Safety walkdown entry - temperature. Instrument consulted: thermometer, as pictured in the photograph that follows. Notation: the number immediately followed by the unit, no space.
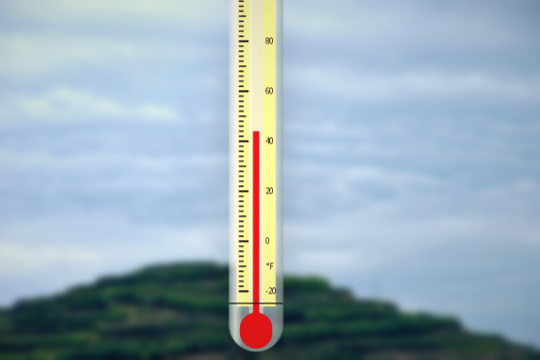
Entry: 44°F
